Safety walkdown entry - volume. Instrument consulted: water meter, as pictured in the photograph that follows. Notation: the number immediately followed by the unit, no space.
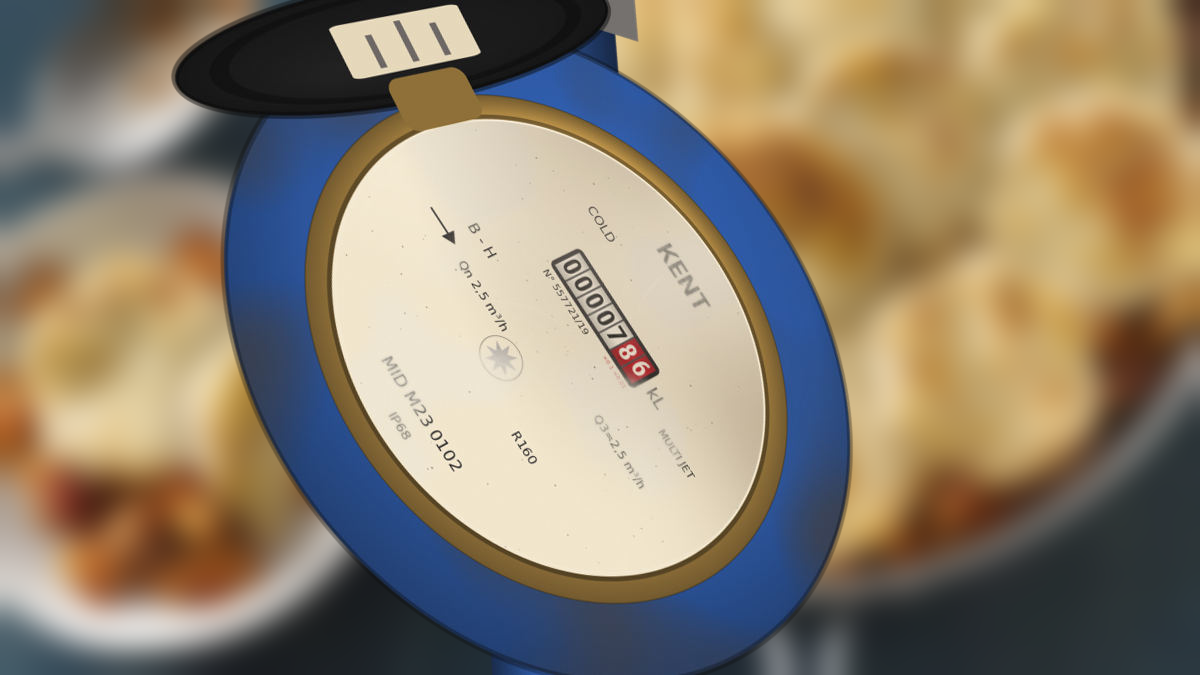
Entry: 7.86kL
